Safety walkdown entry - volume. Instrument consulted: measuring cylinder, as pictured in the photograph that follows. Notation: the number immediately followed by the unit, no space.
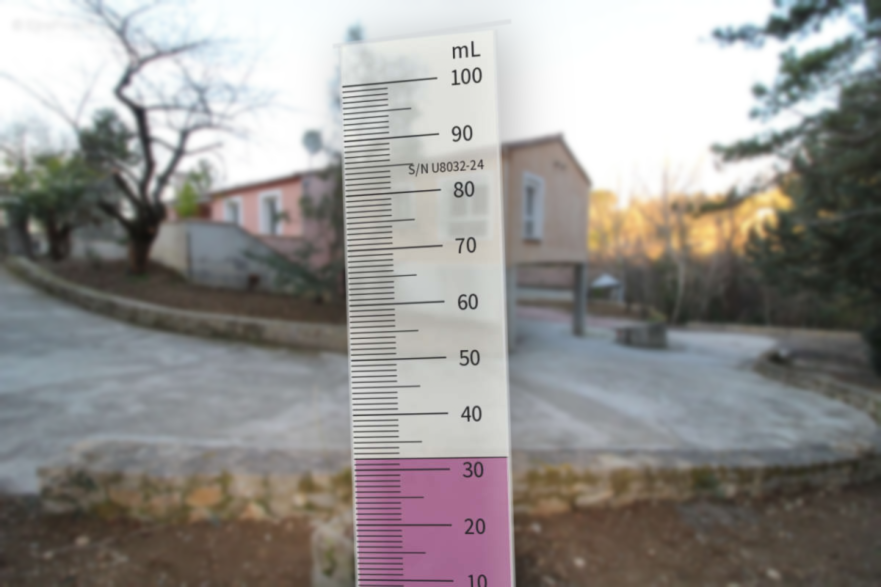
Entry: 32mL
